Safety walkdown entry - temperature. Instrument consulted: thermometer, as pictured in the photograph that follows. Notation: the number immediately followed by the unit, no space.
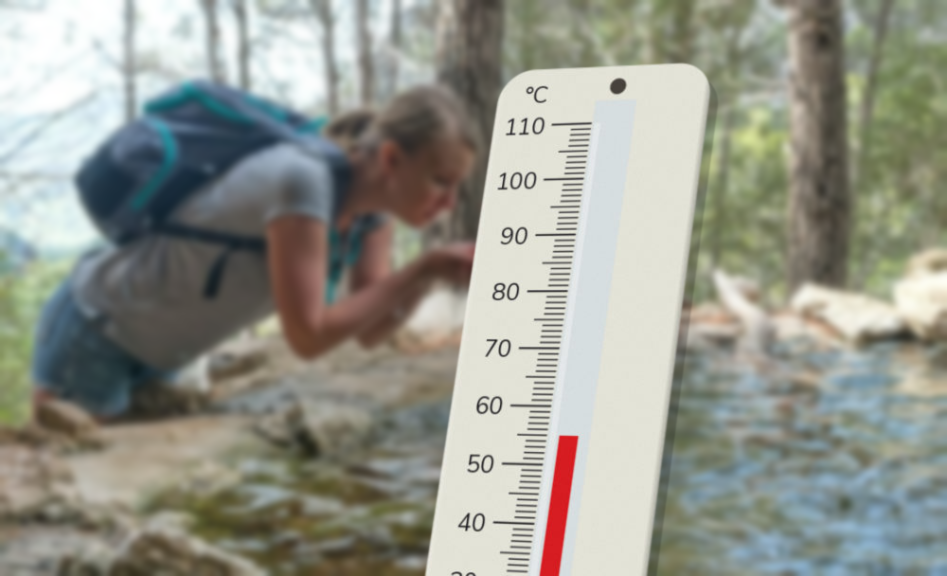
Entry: 55°C
